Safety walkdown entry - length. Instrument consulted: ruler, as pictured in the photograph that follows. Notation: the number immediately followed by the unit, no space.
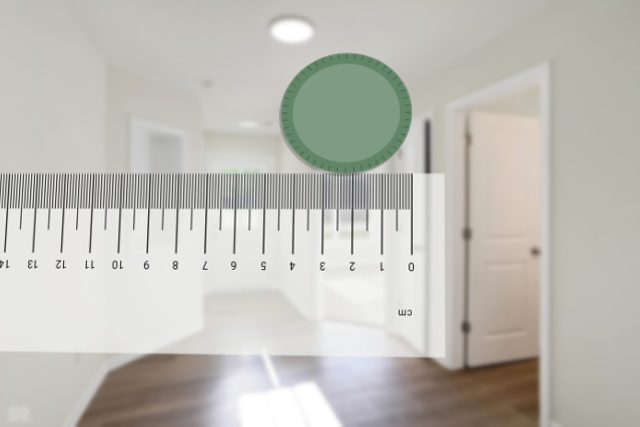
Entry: 4.5cm
